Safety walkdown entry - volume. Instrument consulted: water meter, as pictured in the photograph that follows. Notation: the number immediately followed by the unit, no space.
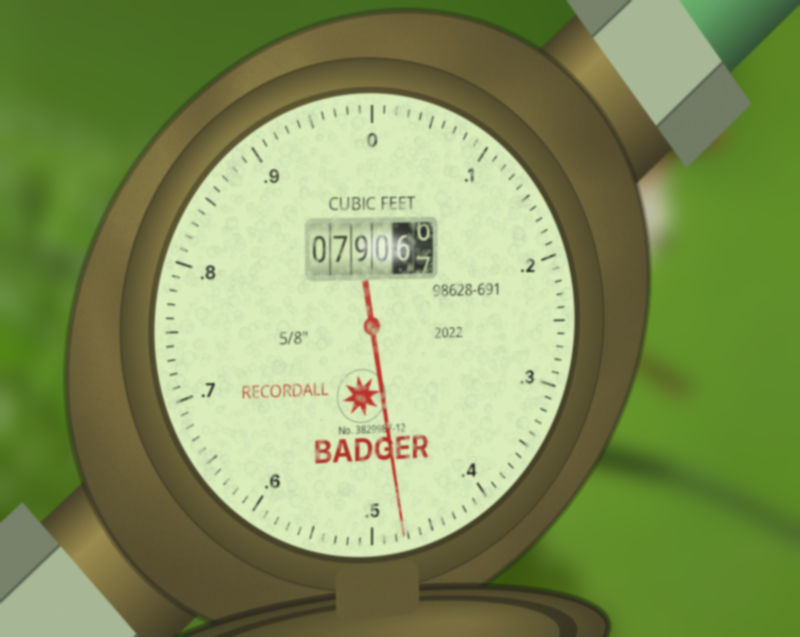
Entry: 79066.47ft³
